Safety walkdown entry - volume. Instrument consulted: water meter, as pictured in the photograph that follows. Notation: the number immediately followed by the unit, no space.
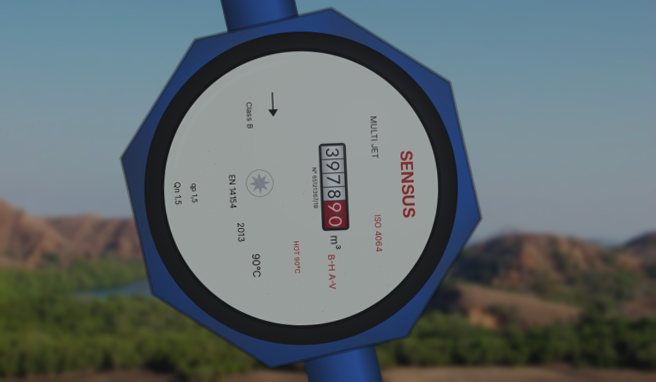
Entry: 3978.90m³
